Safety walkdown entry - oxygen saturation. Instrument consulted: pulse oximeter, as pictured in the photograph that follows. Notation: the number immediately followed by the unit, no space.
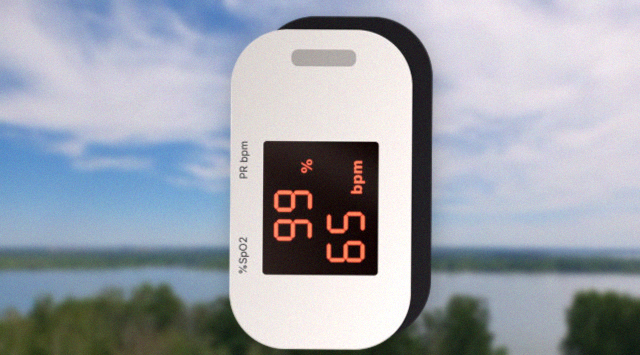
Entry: 99%
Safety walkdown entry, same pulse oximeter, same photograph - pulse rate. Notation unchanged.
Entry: 65bpm
